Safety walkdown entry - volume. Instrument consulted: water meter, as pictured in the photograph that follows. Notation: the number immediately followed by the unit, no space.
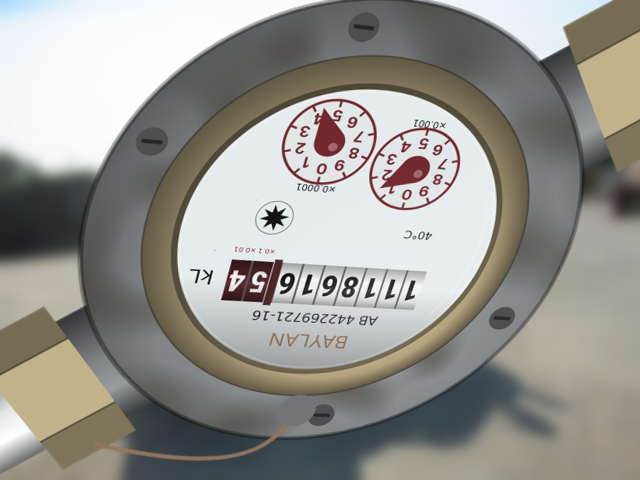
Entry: 1118616.5414kL
